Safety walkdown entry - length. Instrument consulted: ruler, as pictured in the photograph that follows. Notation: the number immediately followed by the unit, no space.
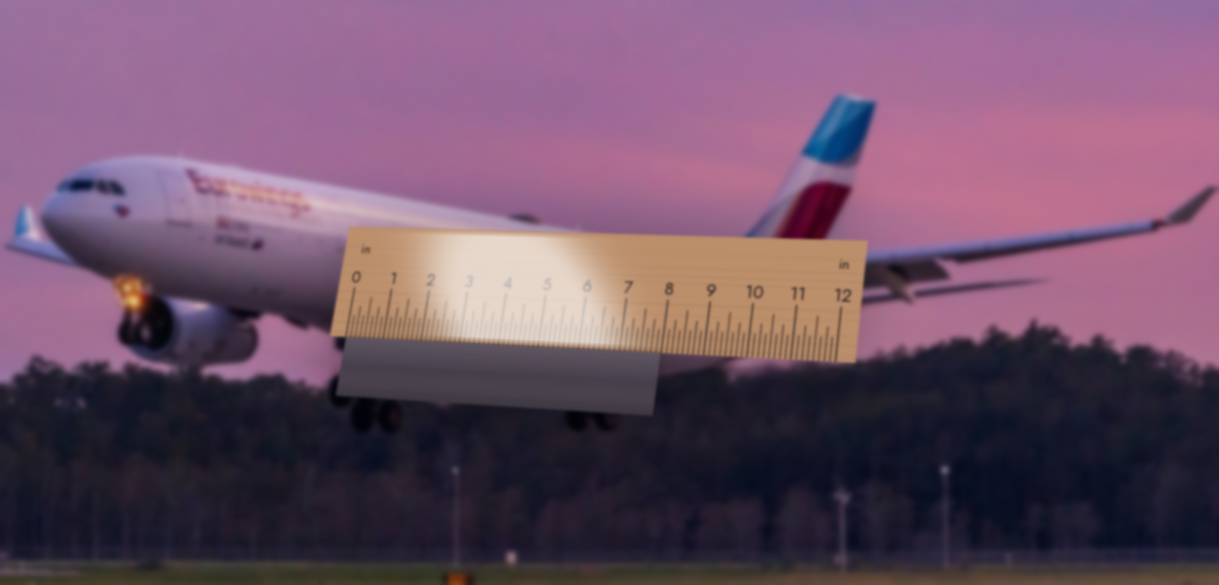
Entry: 8in
